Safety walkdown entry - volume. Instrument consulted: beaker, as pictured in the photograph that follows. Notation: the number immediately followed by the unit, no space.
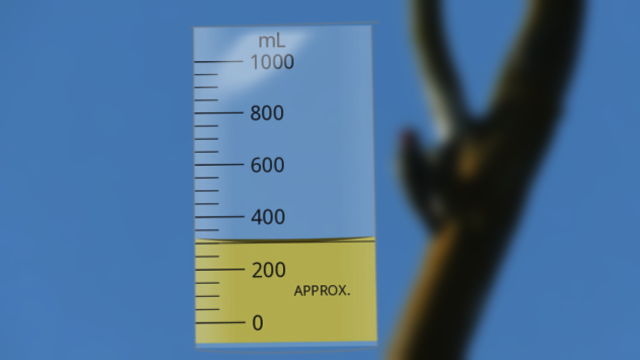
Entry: 300mL
